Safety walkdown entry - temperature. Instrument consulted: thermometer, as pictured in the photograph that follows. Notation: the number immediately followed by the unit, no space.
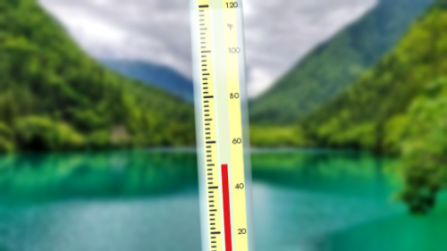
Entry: 50°F
